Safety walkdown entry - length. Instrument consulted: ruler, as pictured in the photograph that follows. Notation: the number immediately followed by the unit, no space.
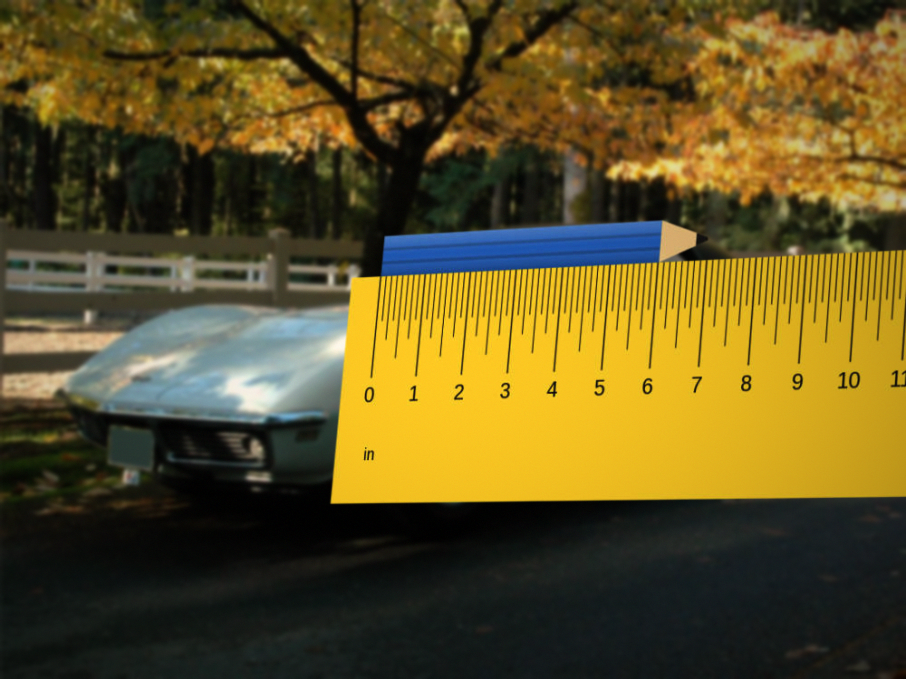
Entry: 7in
